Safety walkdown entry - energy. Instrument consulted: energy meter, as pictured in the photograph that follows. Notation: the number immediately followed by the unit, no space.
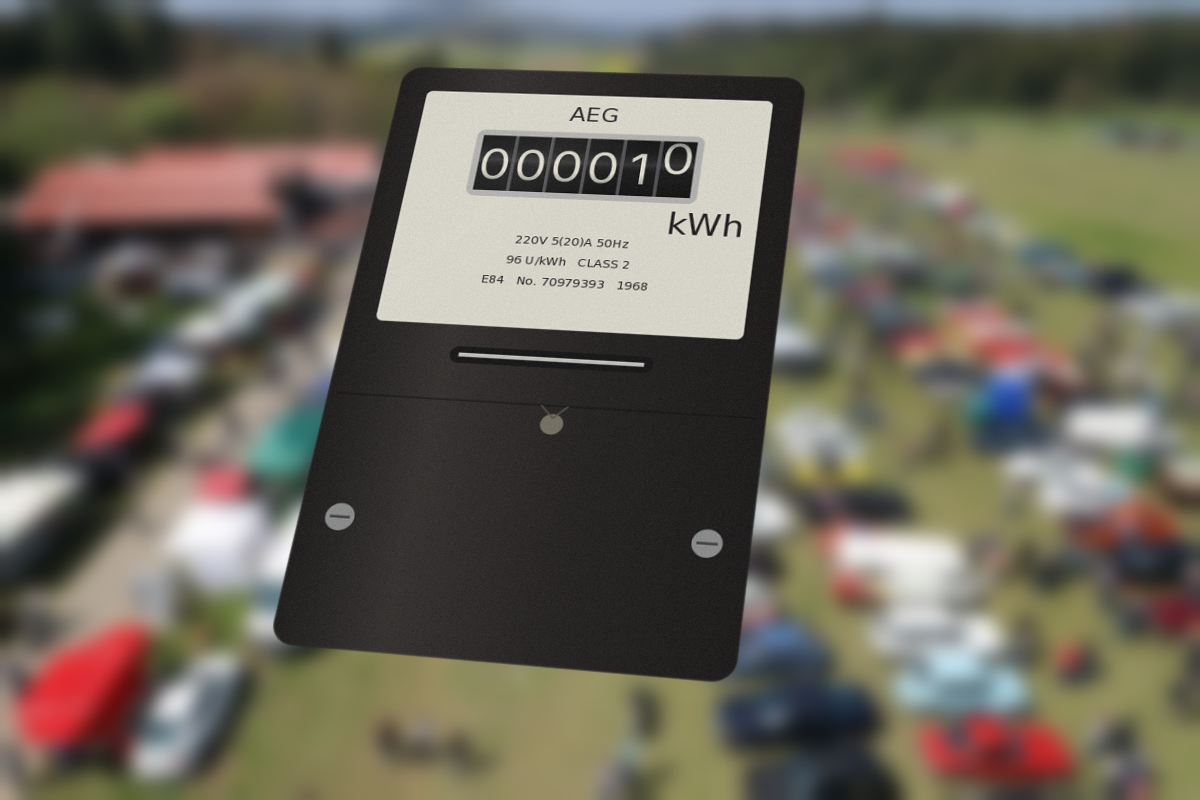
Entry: 10kWh
